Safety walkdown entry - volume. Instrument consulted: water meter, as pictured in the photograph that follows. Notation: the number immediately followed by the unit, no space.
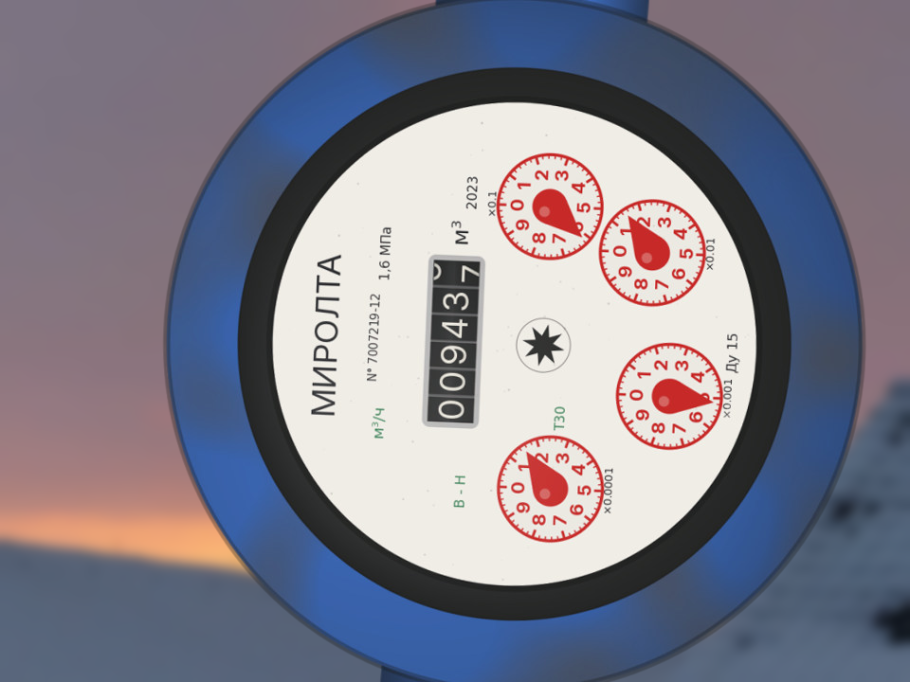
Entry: 9436.6151m³
